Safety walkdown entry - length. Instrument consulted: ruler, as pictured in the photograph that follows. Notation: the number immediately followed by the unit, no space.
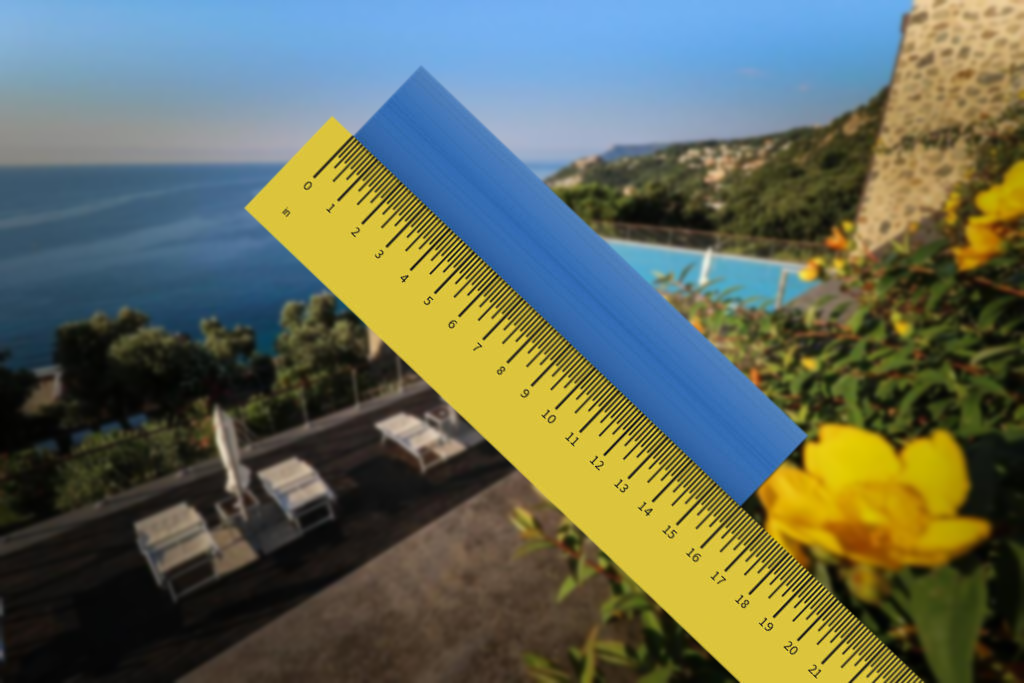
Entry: 16in
